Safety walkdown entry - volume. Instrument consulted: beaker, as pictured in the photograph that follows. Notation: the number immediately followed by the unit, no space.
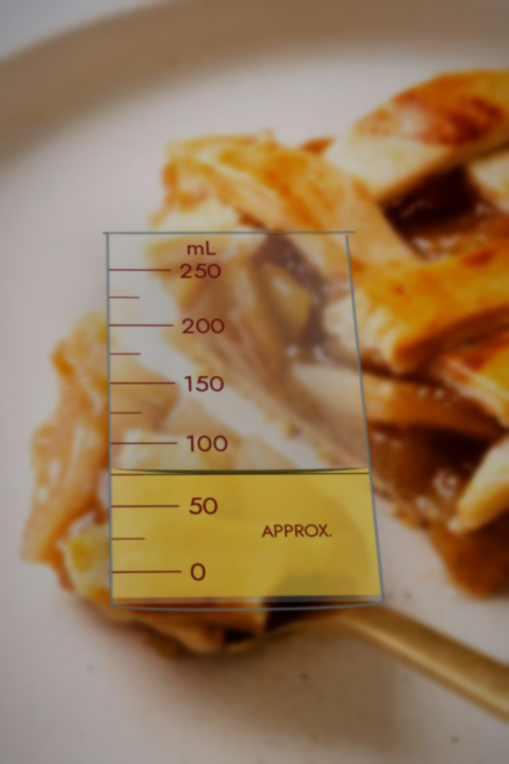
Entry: 75mL
